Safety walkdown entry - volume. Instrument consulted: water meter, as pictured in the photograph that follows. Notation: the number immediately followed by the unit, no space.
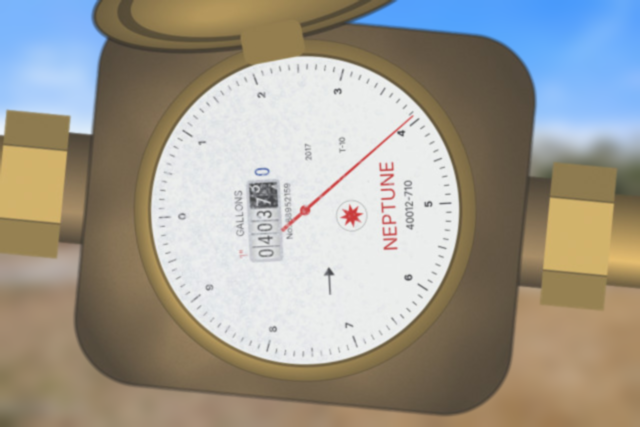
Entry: 403733.9gal
